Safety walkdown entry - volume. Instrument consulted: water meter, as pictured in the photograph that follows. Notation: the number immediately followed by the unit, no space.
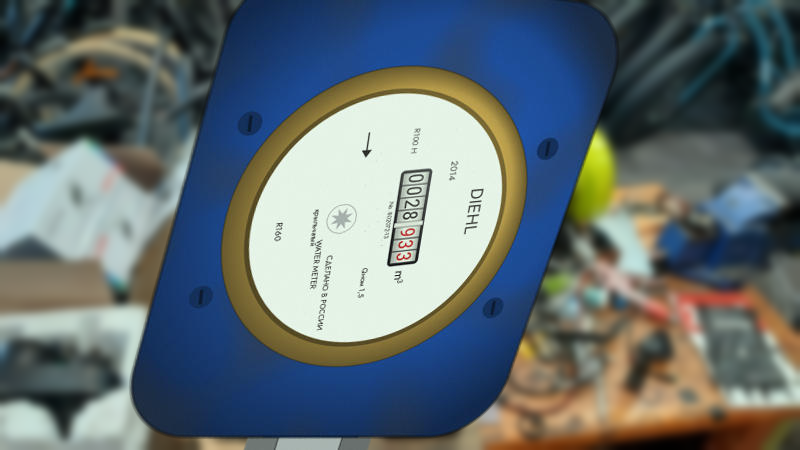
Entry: 28.933m³
